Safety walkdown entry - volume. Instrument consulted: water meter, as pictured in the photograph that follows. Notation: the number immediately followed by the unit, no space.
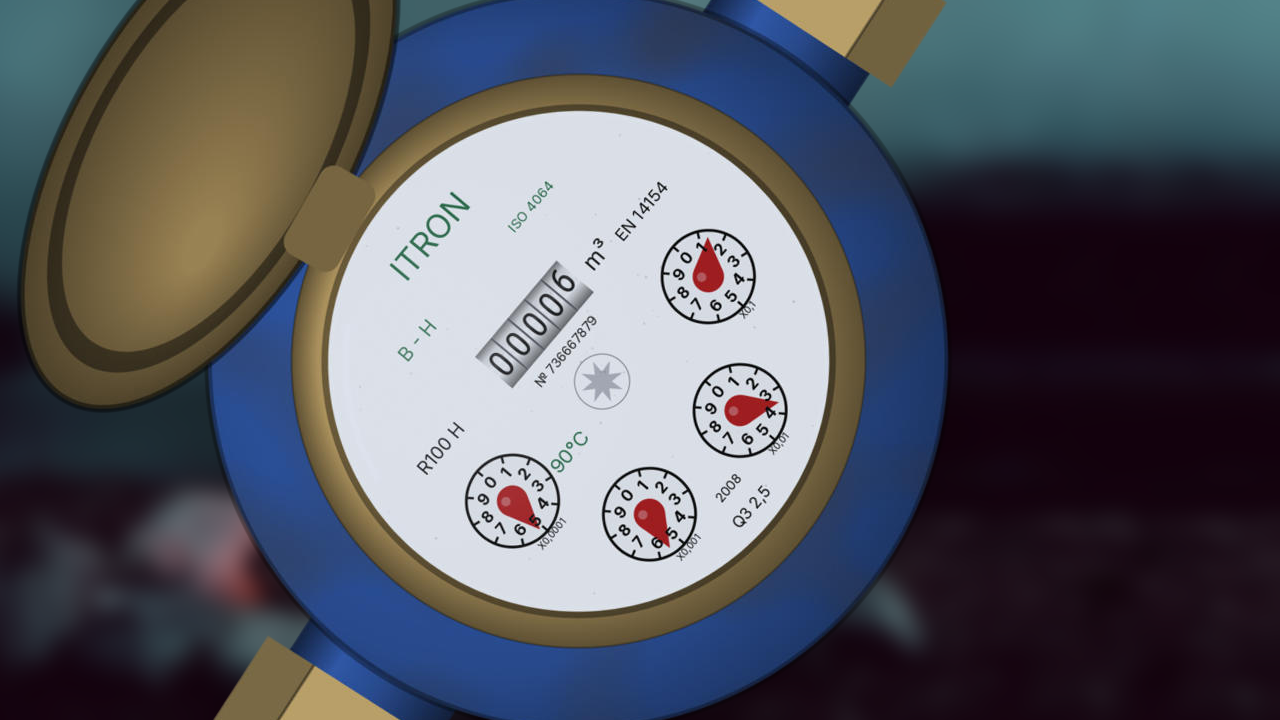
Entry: 6.1355m³
